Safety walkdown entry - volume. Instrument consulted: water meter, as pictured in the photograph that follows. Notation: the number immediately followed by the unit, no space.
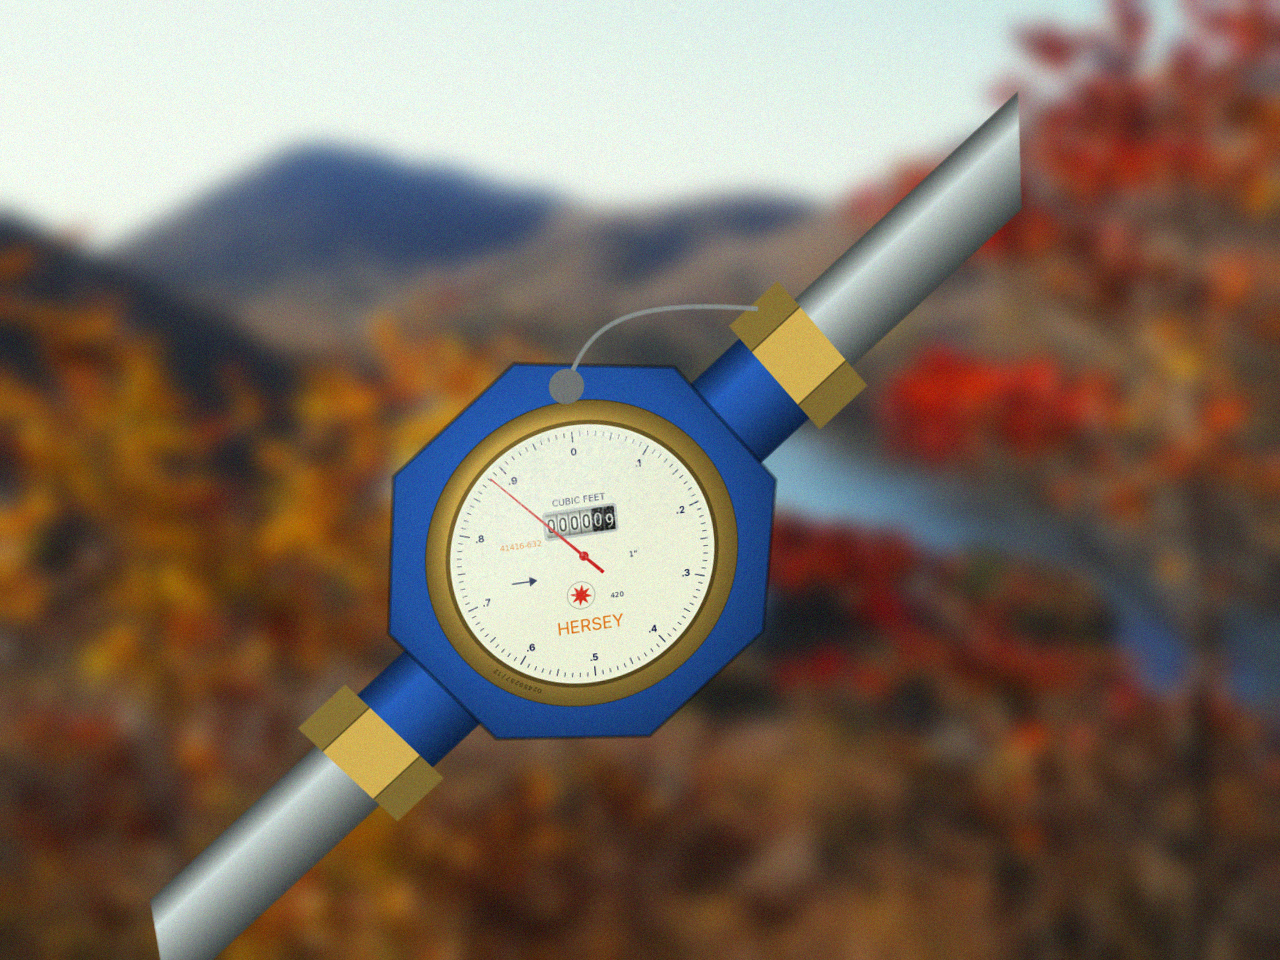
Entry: 8.88ft³
